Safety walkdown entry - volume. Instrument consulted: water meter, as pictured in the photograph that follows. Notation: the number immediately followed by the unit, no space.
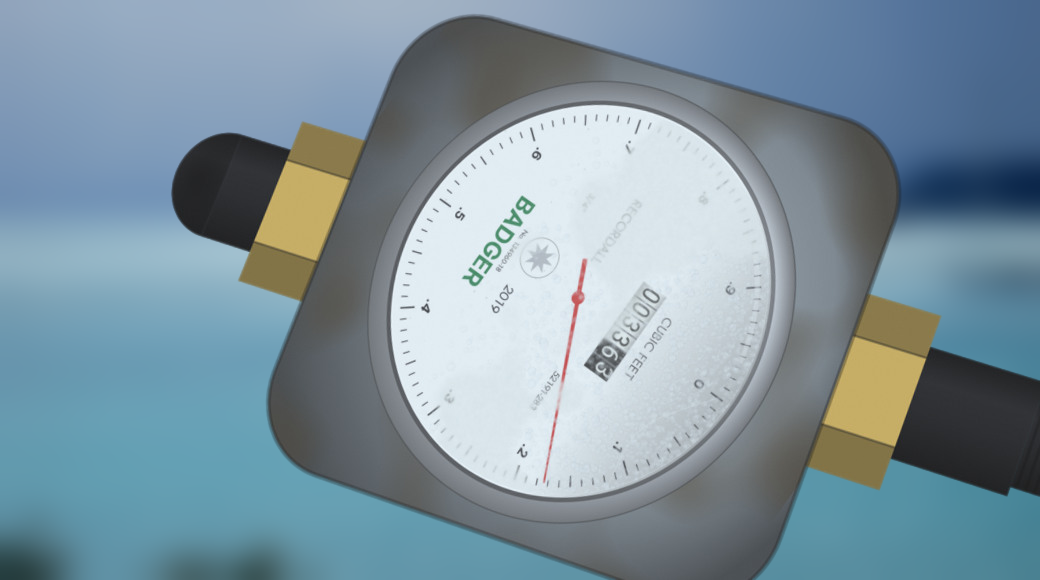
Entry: 3363.17ft³
